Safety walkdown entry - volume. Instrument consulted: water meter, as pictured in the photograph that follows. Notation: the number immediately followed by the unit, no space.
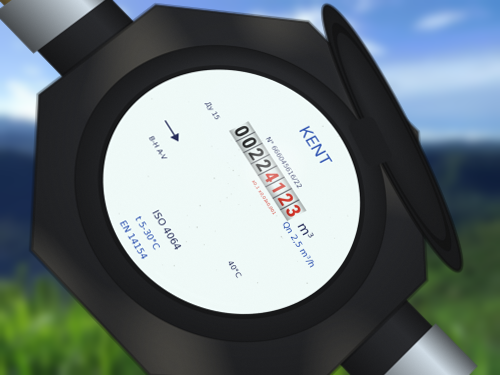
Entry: 22.4123m³
